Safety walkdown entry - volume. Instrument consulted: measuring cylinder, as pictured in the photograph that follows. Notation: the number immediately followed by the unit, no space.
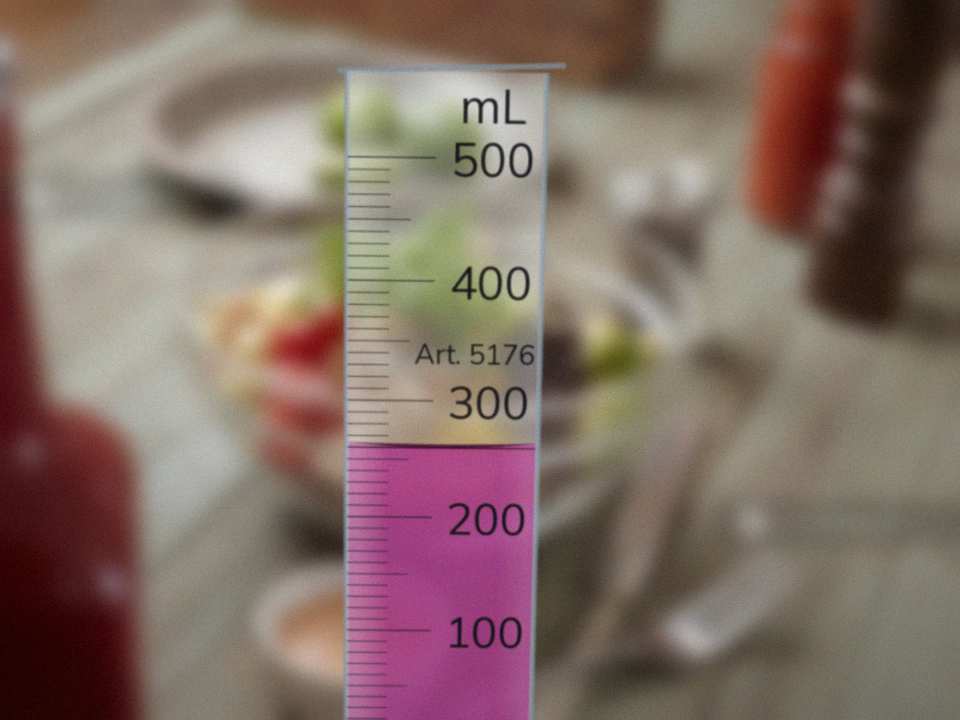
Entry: 260mL
